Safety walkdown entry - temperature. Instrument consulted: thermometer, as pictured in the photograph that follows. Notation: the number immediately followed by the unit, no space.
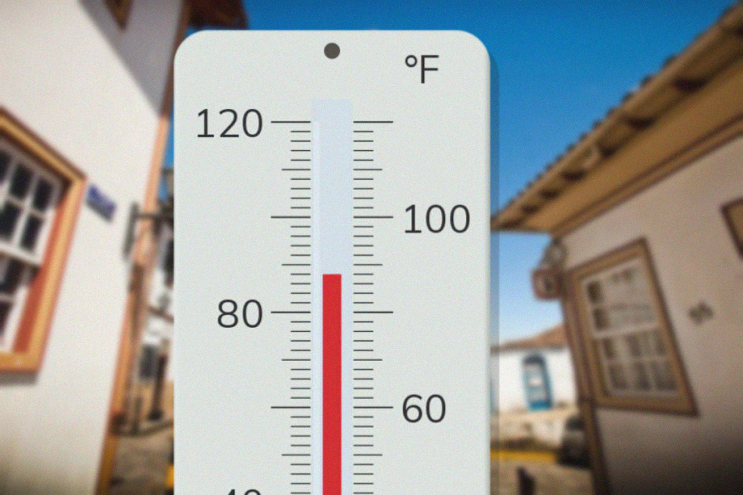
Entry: 88°F
